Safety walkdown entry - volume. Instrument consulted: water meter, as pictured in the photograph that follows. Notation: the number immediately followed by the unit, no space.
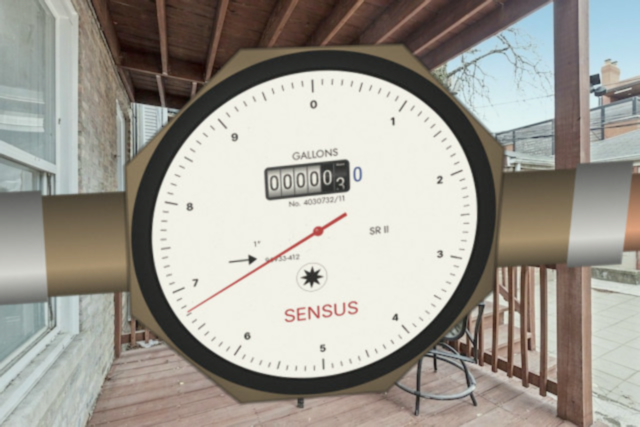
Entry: 26.7gal
